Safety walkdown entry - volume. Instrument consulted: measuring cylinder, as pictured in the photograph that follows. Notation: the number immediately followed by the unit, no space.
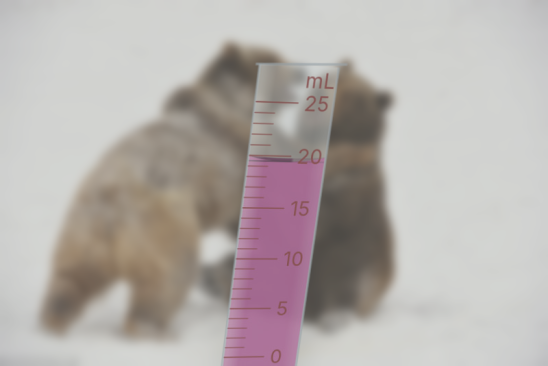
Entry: 19.5mL
